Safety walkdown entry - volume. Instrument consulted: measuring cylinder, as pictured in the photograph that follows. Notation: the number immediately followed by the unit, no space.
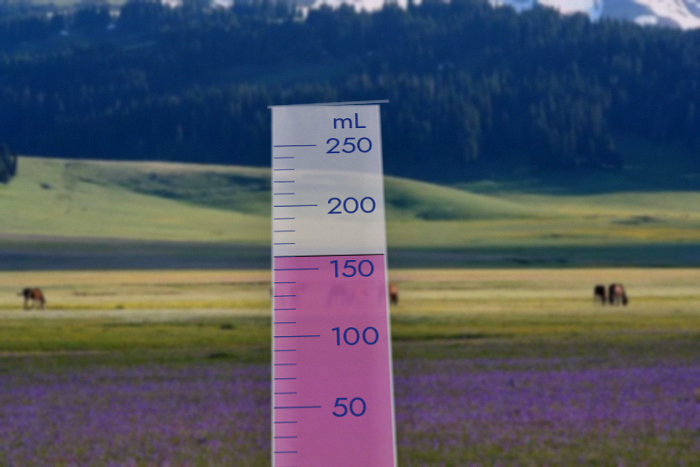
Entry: 160mL
